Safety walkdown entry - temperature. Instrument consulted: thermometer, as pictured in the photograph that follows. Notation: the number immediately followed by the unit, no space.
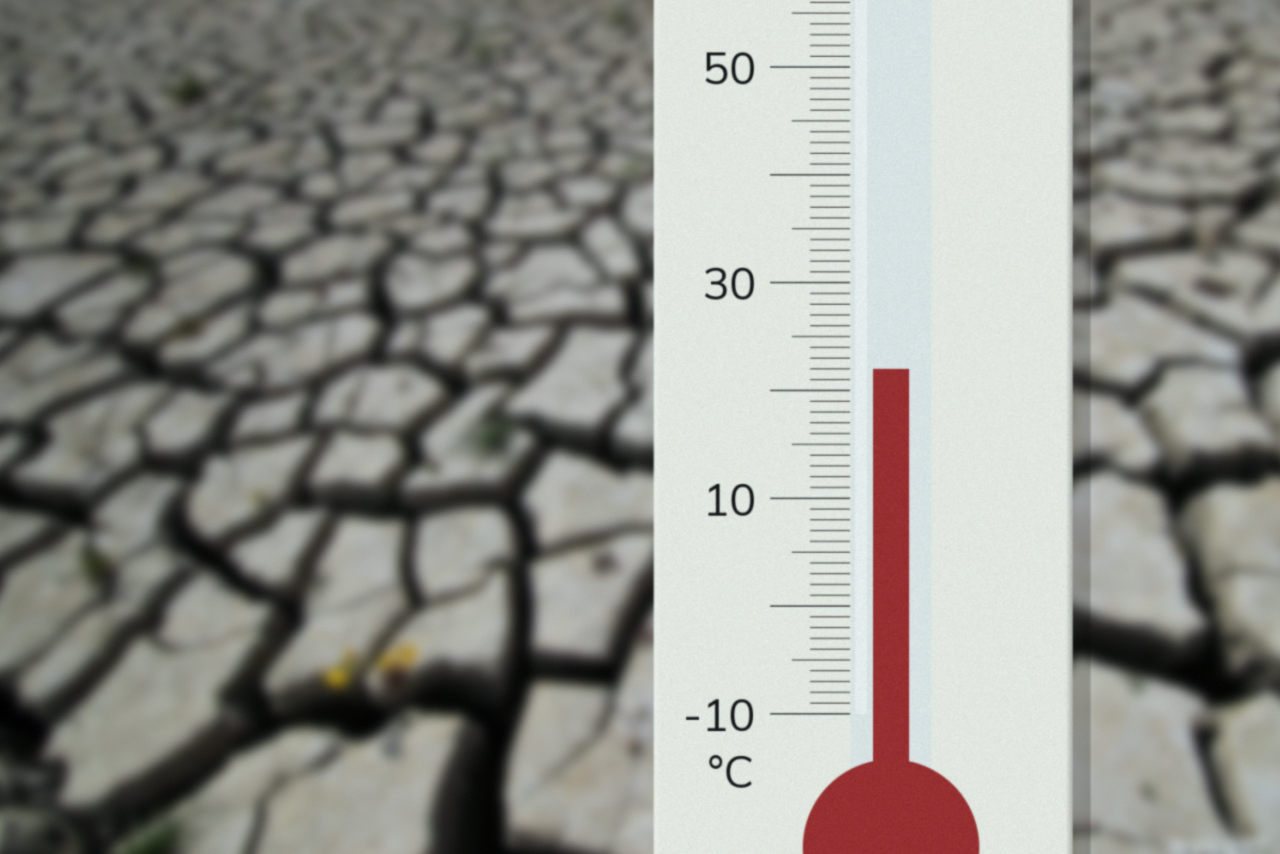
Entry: 22°C
